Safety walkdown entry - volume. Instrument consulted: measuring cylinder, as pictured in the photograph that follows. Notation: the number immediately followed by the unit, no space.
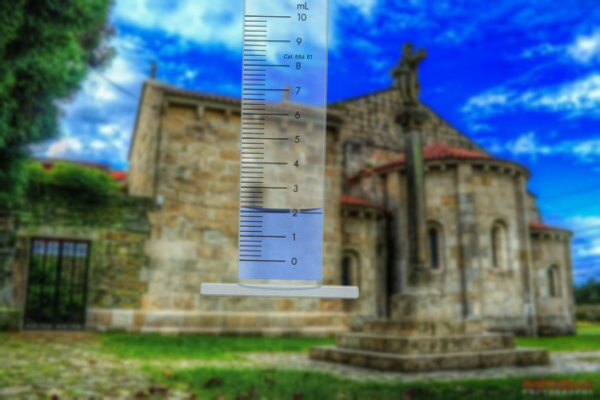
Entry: 2mL
